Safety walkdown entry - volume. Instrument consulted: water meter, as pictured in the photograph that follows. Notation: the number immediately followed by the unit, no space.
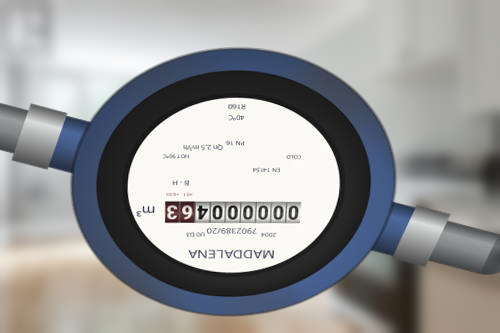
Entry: 4.63m³
